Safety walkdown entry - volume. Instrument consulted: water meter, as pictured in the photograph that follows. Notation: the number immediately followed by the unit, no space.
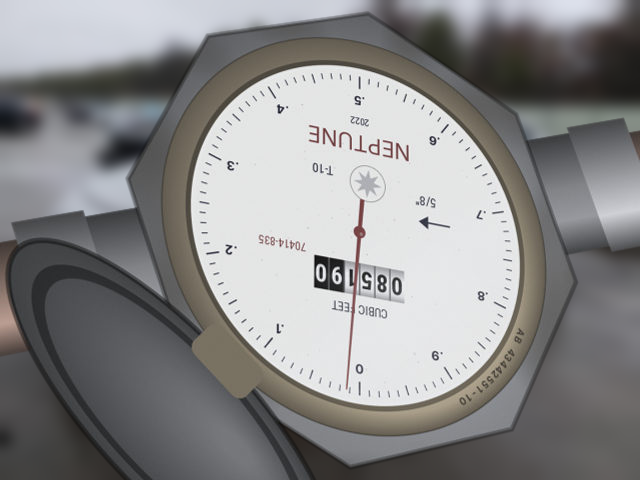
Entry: 85190.01ft³
